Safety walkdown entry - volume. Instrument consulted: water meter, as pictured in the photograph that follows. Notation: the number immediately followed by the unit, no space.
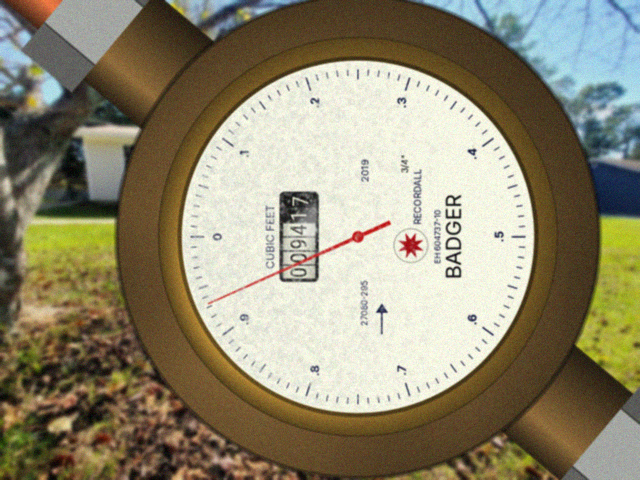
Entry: 9416.93ft³
